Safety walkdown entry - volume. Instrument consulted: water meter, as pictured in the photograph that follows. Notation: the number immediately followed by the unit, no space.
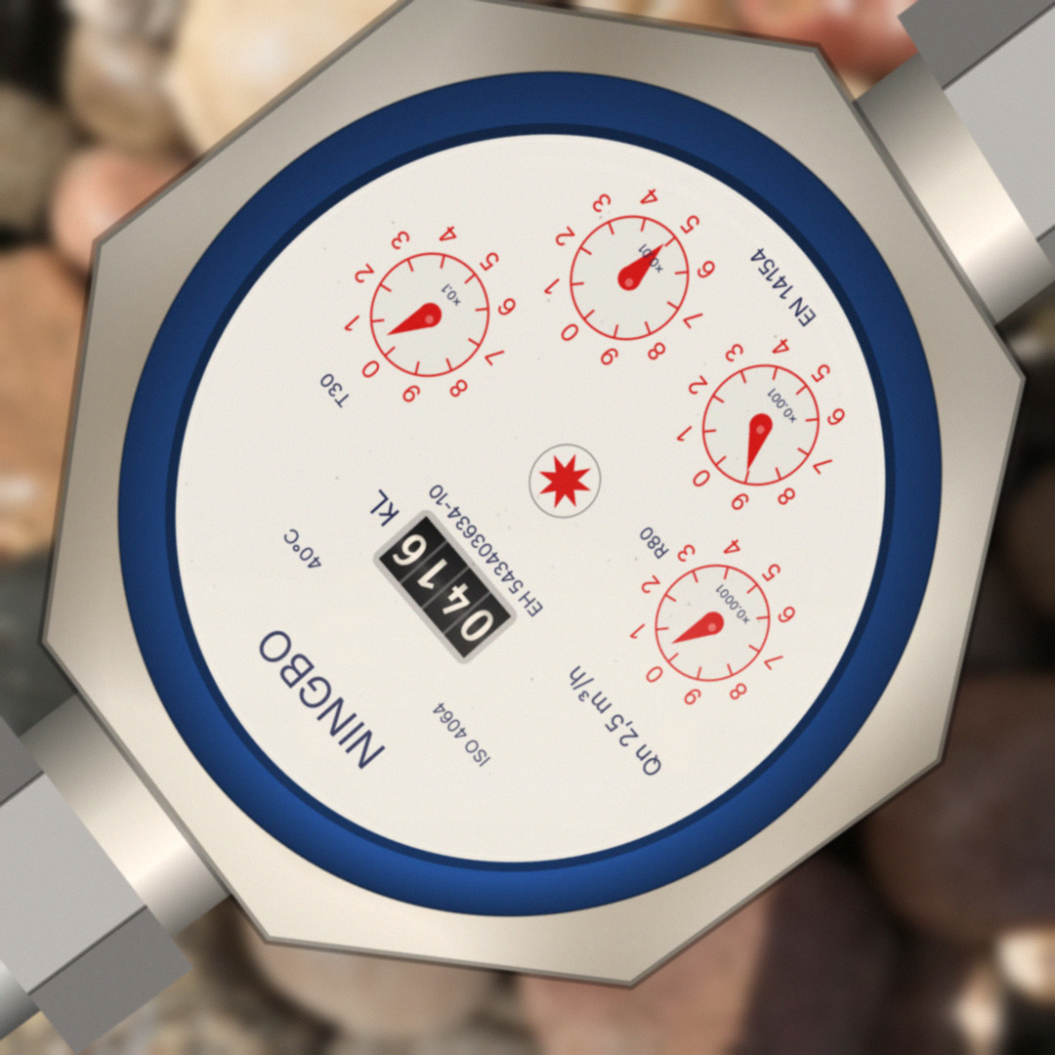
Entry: 416.0490kL
